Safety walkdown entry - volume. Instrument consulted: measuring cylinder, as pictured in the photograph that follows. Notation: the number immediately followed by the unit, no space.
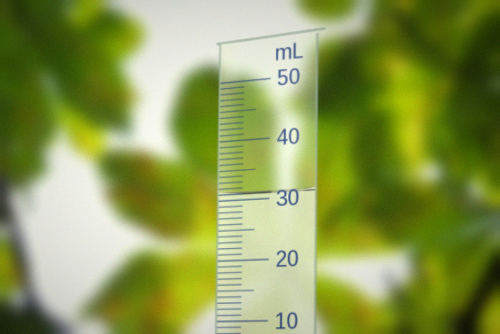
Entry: 31mL
